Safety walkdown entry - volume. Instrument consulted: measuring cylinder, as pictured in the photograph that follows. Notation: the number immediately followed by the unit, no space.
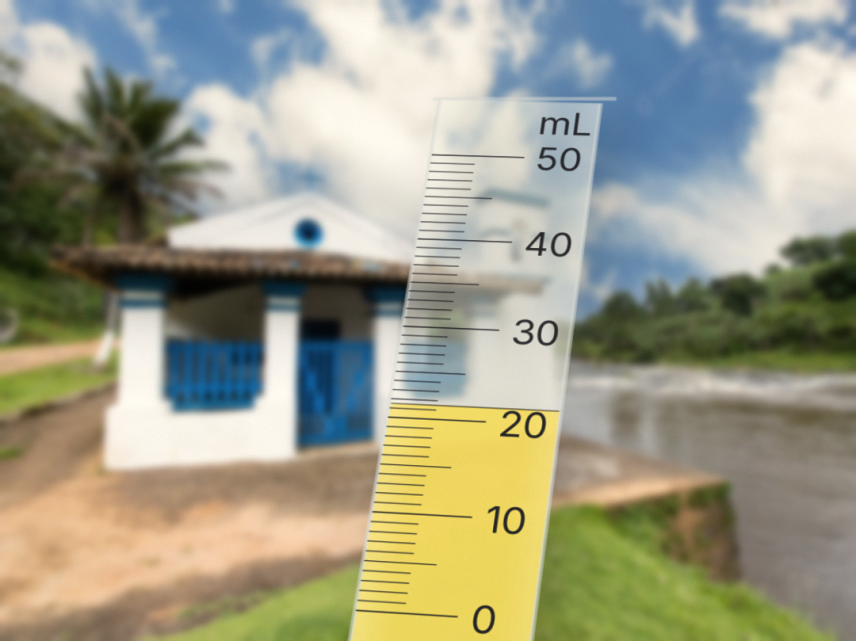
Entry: 21.5mL
